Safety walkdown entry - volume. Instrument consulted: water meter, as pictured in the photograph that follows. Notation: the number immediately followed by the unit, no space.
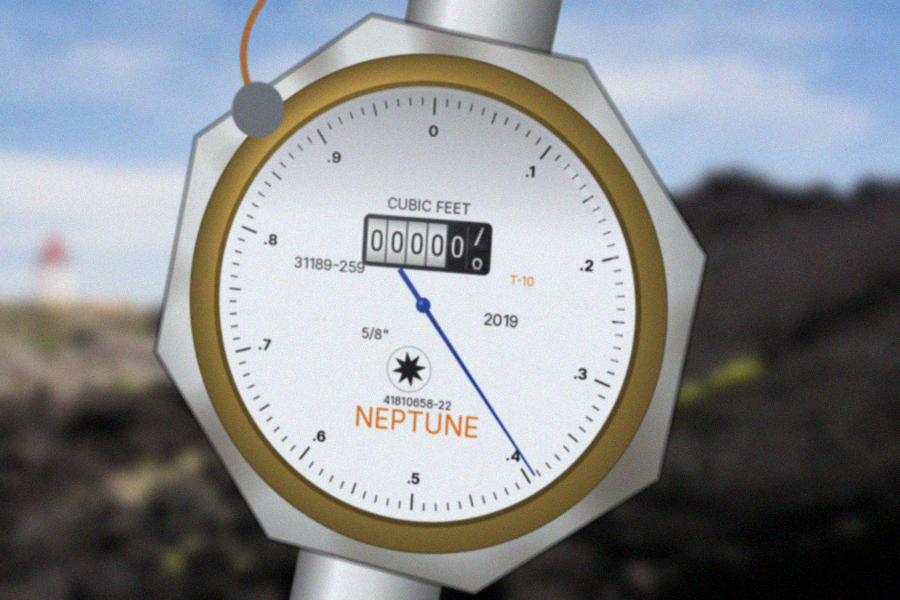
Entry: 7.39ft³
